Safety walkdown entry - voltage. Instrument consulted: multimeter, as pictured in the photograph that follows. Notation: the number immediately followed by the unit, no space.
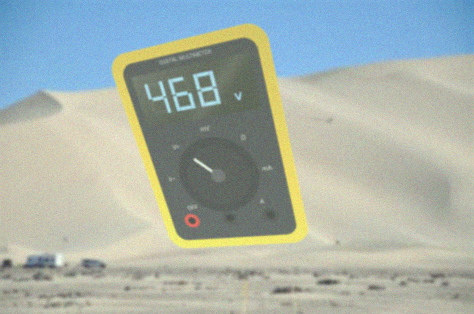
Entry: 468V
